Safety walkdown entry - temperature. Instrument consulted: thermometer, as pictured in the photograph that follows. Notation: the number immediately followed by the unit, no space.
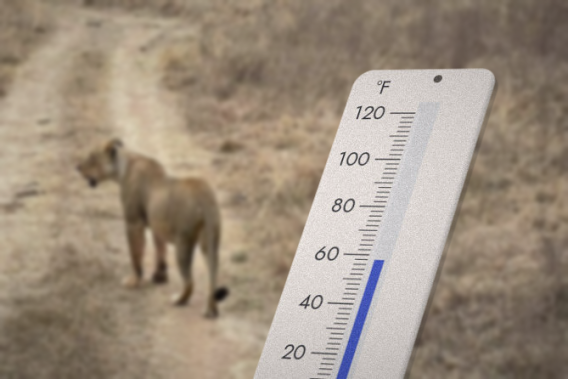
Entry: 58°F
